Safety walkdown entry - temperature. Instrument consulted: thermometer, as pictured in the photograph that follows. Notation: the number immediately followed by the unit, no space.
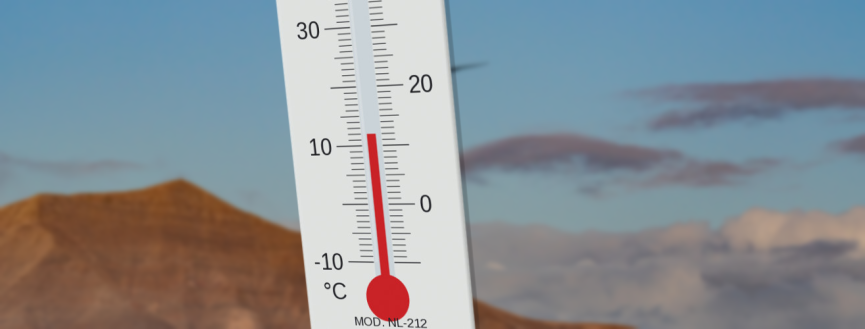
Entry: 12°C
